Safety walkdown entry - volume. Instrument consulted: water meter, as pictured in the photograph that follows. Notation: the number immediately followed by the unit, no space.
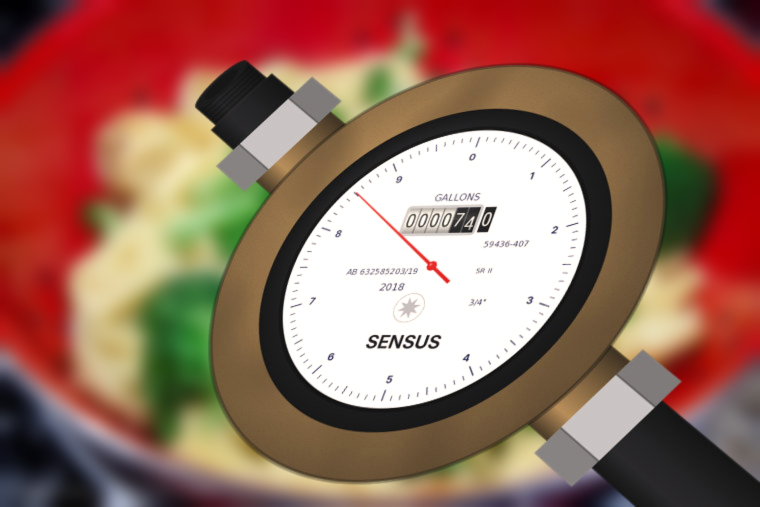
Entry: 738.5gal
